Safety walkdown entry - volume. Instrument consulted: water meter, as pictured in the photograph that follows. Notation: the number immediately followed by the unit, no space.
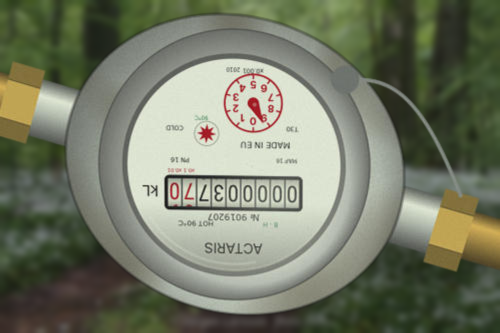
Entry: 37.699kL
